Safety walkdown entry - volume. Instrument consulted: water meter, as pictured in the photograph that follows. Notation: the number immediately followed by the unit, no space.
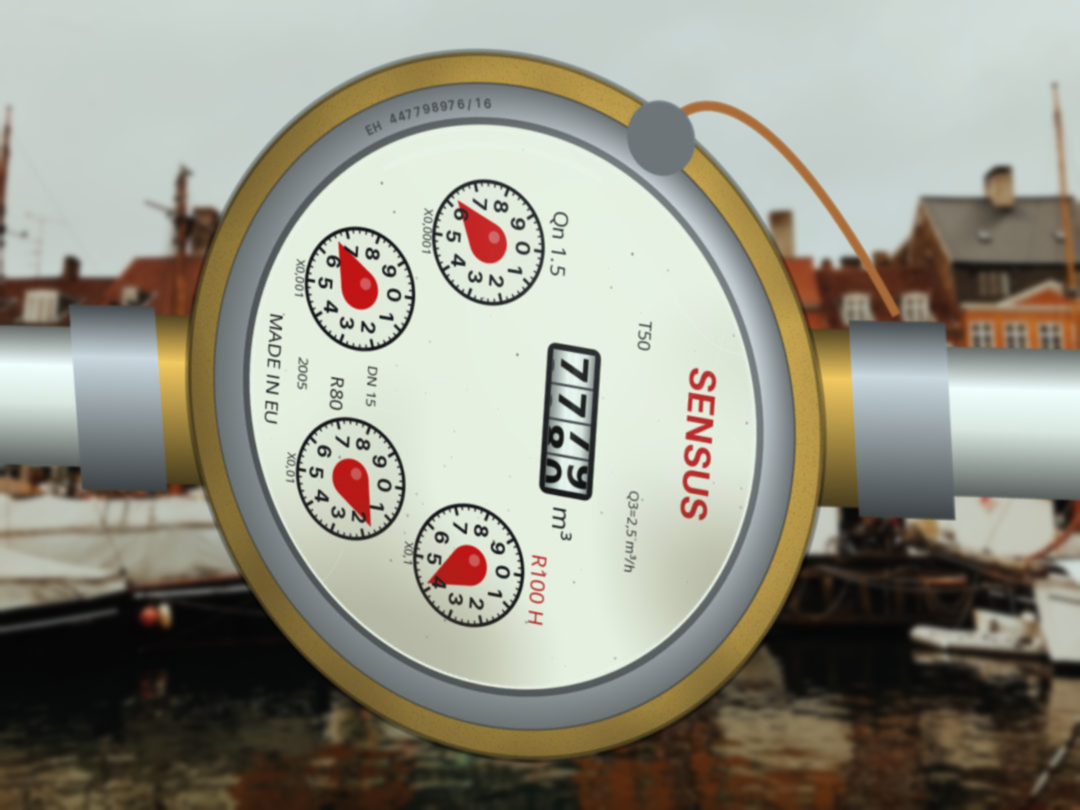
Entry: 7779.4166m³
